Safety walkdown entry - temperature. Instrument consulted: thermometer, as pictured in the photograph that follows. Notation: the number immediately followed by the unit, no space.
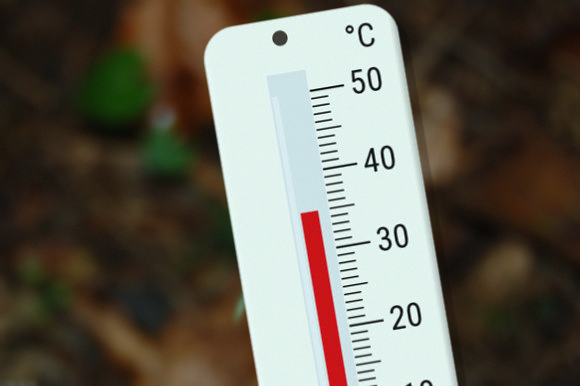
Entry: 35°C
